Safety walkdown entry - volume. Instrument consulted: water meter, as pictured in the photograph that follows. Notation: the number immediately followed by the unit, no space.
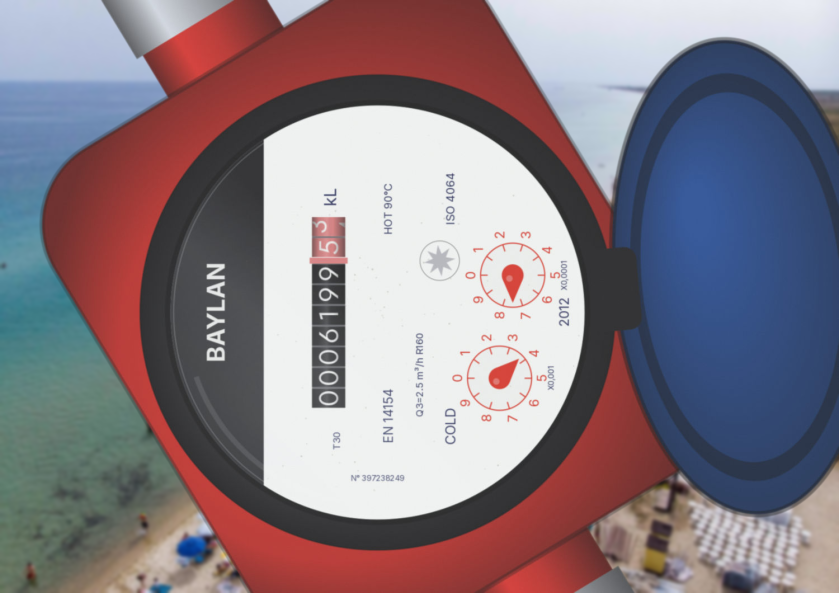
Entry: 6199.5337kL
